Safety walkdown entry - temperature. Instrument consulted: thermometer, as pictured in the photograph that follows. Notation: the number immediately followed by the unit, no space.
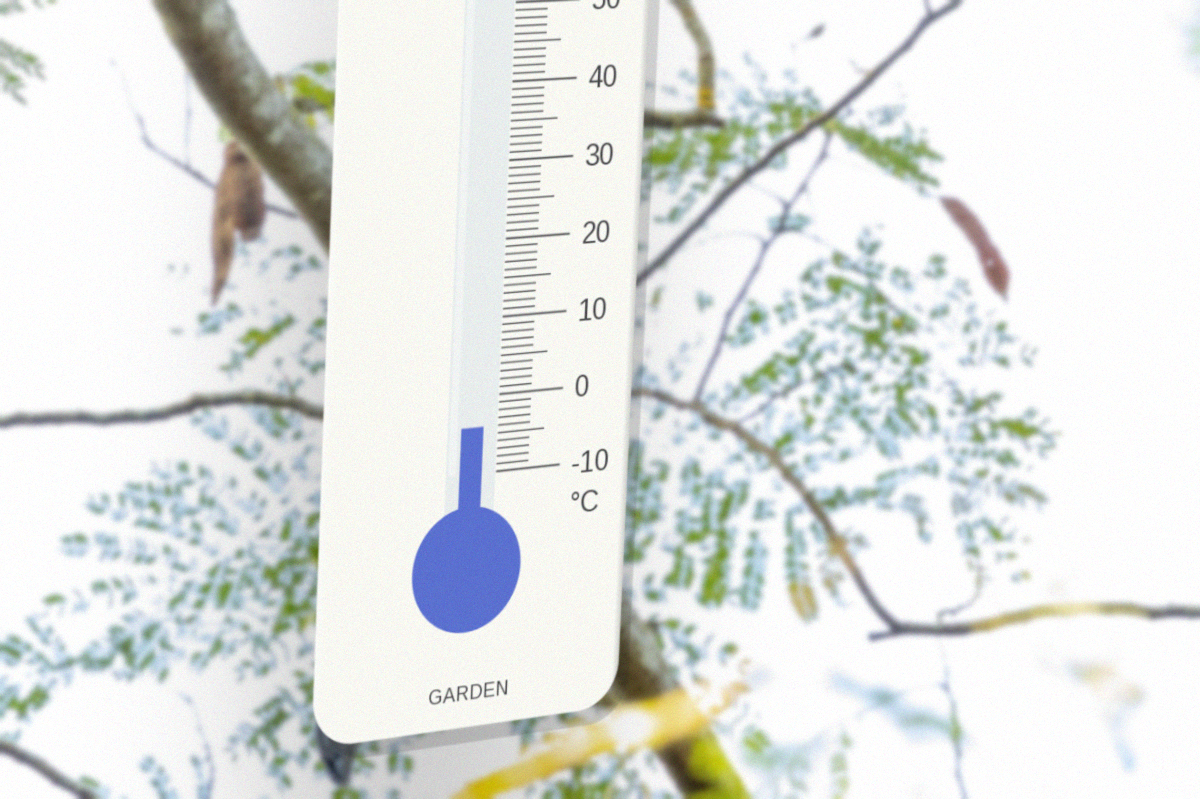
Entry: -4°C
